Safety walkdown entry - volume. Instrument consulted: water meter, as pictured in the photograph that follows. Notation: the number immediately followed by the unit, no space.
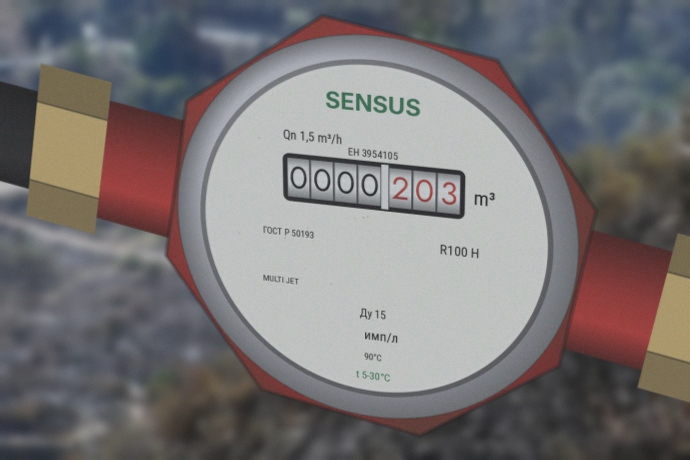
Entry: 0.203m³
